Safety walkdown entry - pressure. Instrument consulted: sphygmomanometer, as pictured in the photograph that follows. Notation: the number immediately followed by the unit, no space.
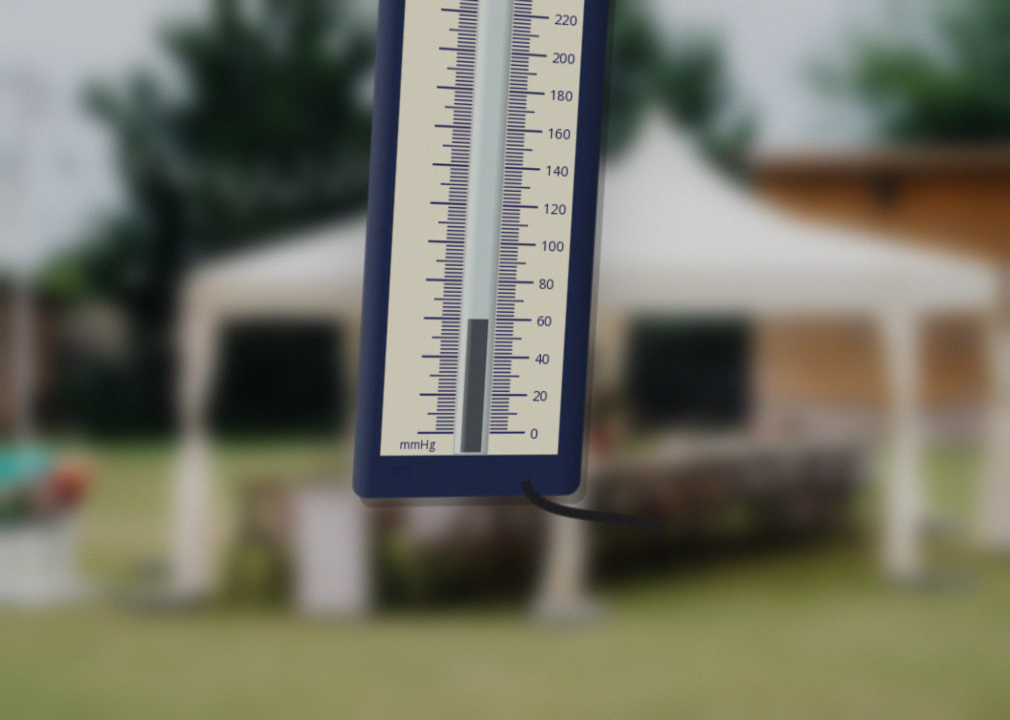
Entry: 60mmHg
